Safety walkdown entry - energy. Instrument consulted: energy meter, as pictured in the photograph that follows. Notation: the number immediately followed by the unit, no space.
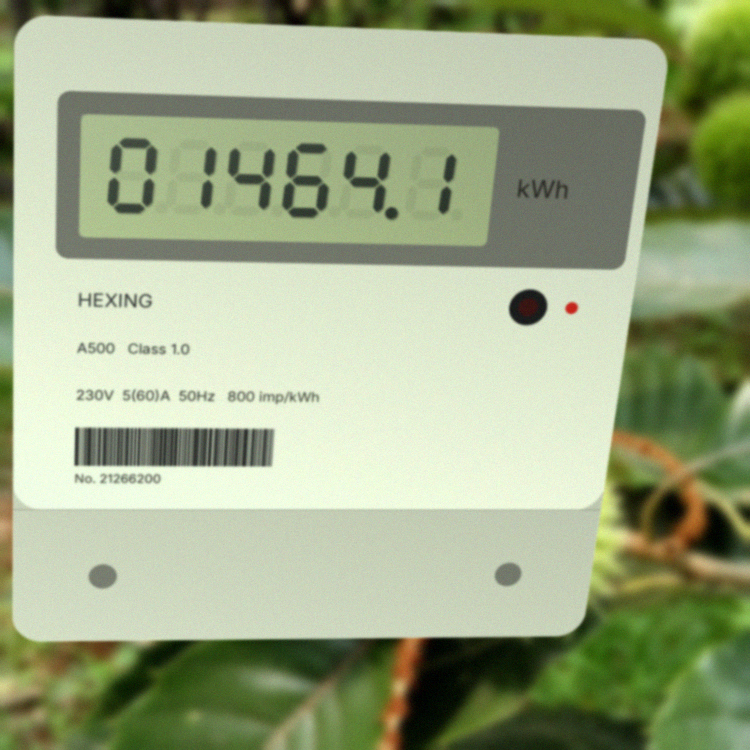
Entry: 1464.1kWh
